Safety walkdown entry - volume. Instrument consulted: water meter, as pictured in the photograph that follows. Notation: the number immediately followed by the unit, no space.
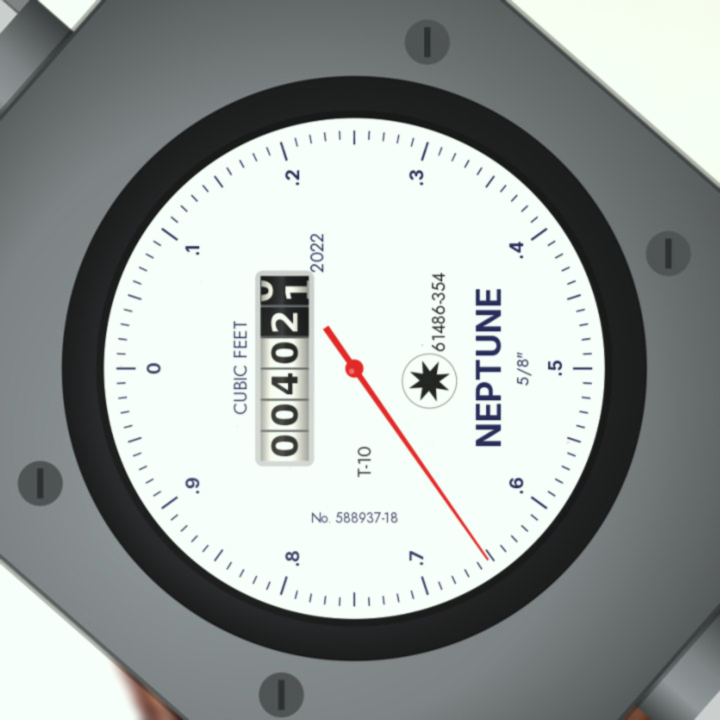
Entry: 4020.65ft³
